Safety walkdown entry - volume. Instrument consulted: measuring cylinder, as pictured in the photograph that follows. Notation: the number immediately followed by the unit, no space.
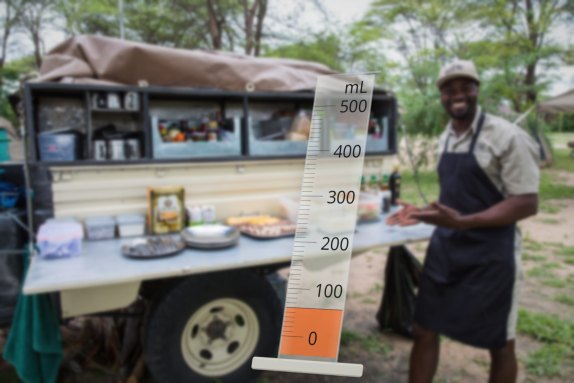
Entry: 60mL
